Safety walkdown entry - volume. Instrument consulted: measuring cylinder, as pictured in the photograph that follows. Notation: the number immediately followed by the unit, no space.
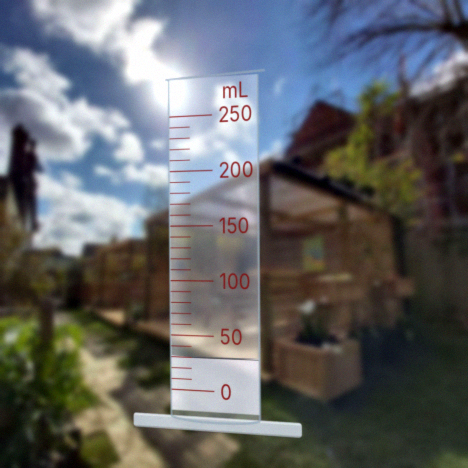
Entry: 30mL
